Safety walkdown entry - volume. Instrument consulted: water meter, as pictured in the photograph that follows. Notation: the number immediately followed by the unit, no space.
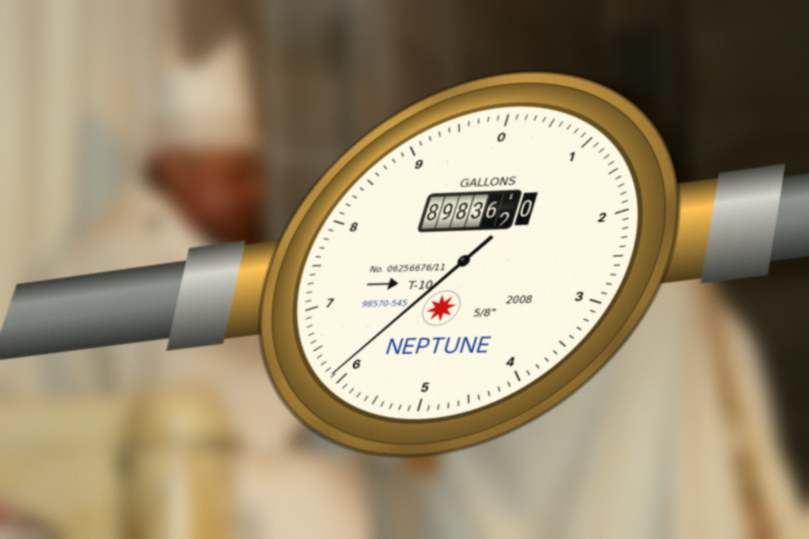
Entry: 8983616.1gal
